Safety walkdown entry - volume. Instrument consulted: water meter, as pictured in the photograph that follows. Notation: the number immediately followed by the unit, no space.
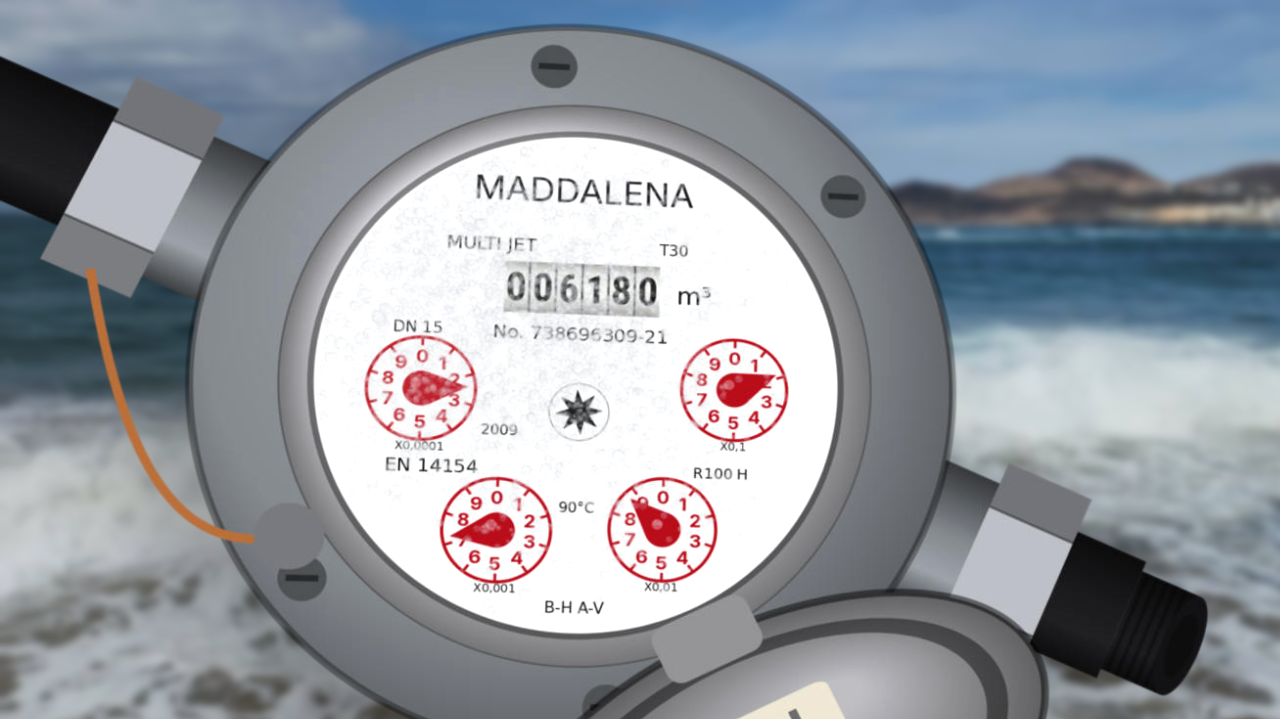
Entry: 6180.1872m³
